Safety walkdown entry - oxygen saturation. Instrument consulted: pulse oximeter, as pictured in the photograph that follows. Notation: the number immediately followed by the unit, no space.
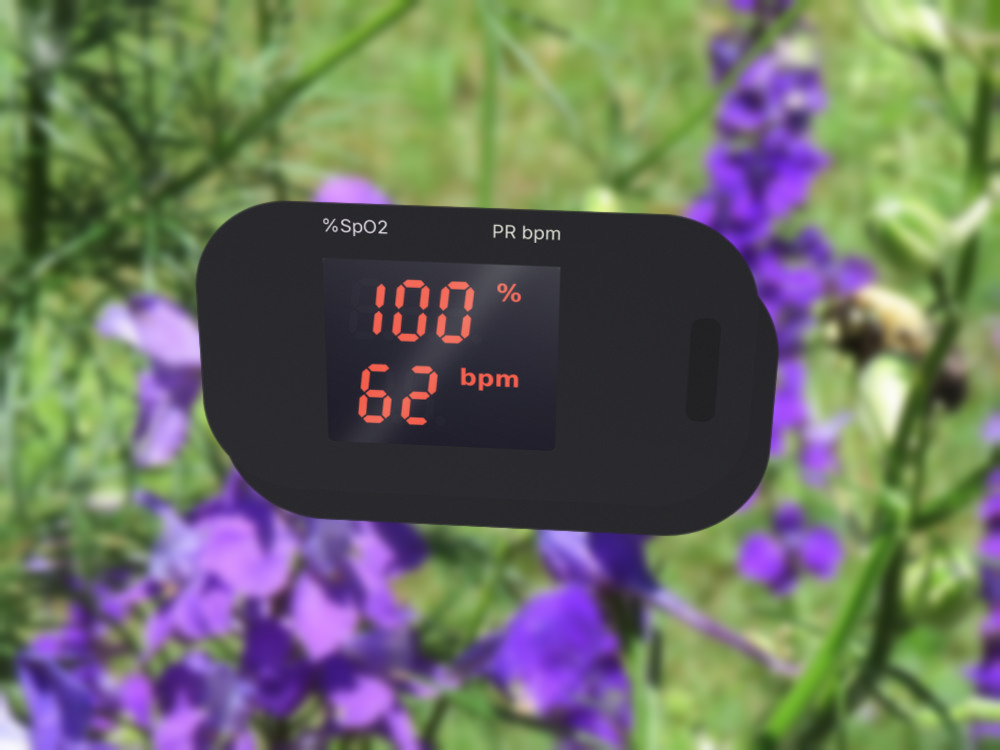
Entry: 100%
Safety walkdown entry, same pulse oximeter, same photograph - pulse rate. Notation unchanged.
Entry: 62bpm
